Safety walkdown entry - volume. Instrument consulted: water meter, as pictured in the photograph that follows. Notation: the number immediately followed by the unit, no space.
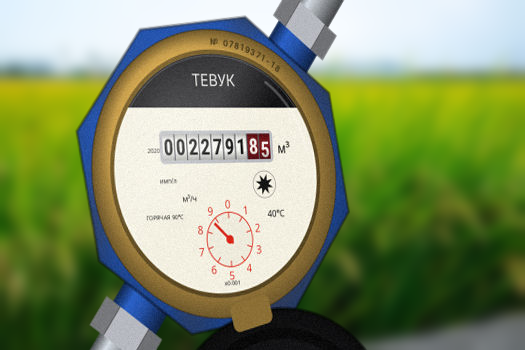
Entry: 22791.848m³
